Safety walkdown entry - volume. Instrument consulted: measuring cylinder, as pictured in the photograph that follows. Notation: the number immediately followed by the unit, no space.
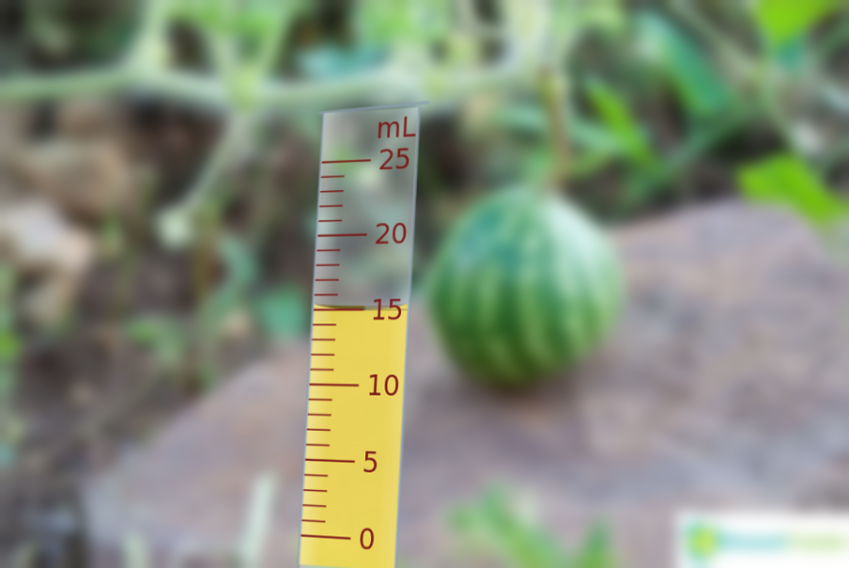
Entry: 15mL
